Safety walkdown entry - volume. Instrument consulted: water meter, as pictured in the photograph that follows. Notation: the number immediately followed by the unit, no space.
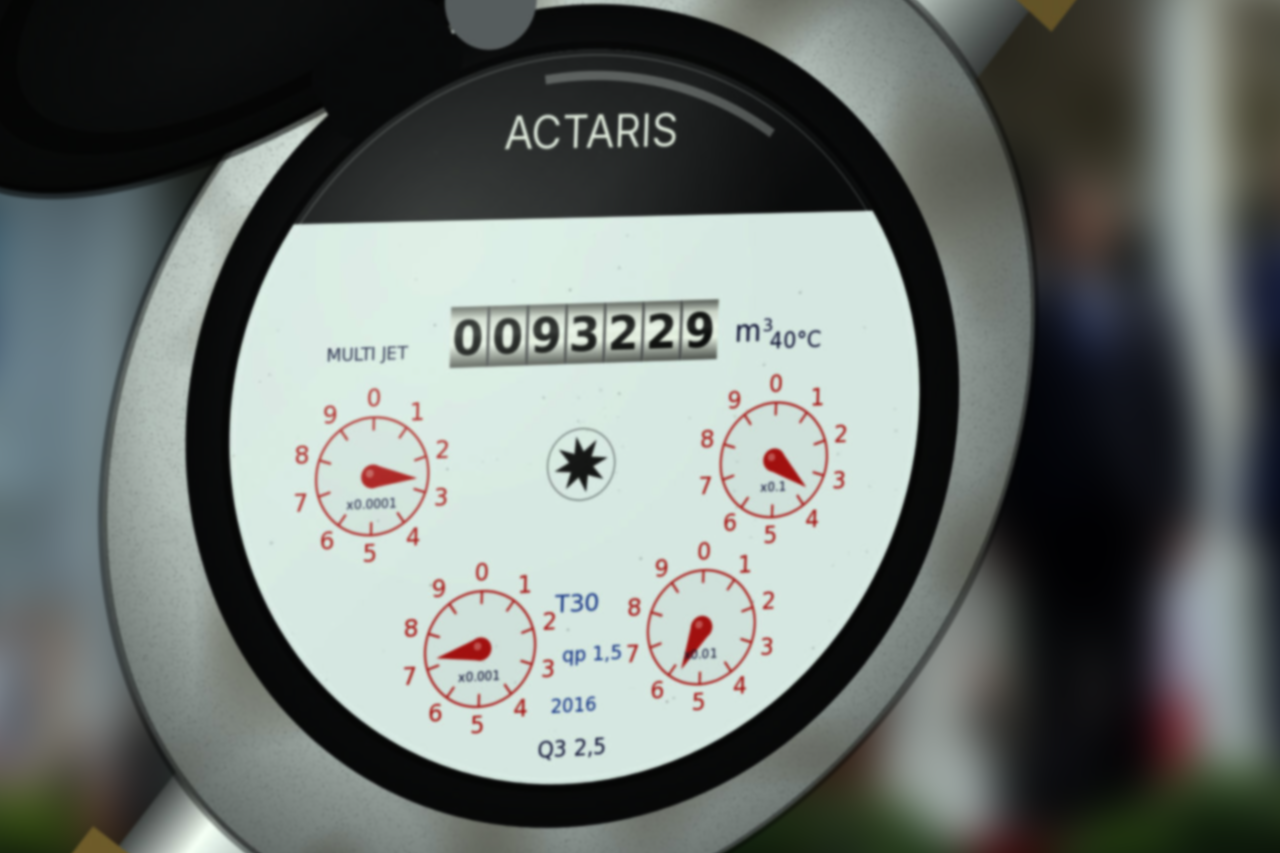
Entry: 93229.3572m³
